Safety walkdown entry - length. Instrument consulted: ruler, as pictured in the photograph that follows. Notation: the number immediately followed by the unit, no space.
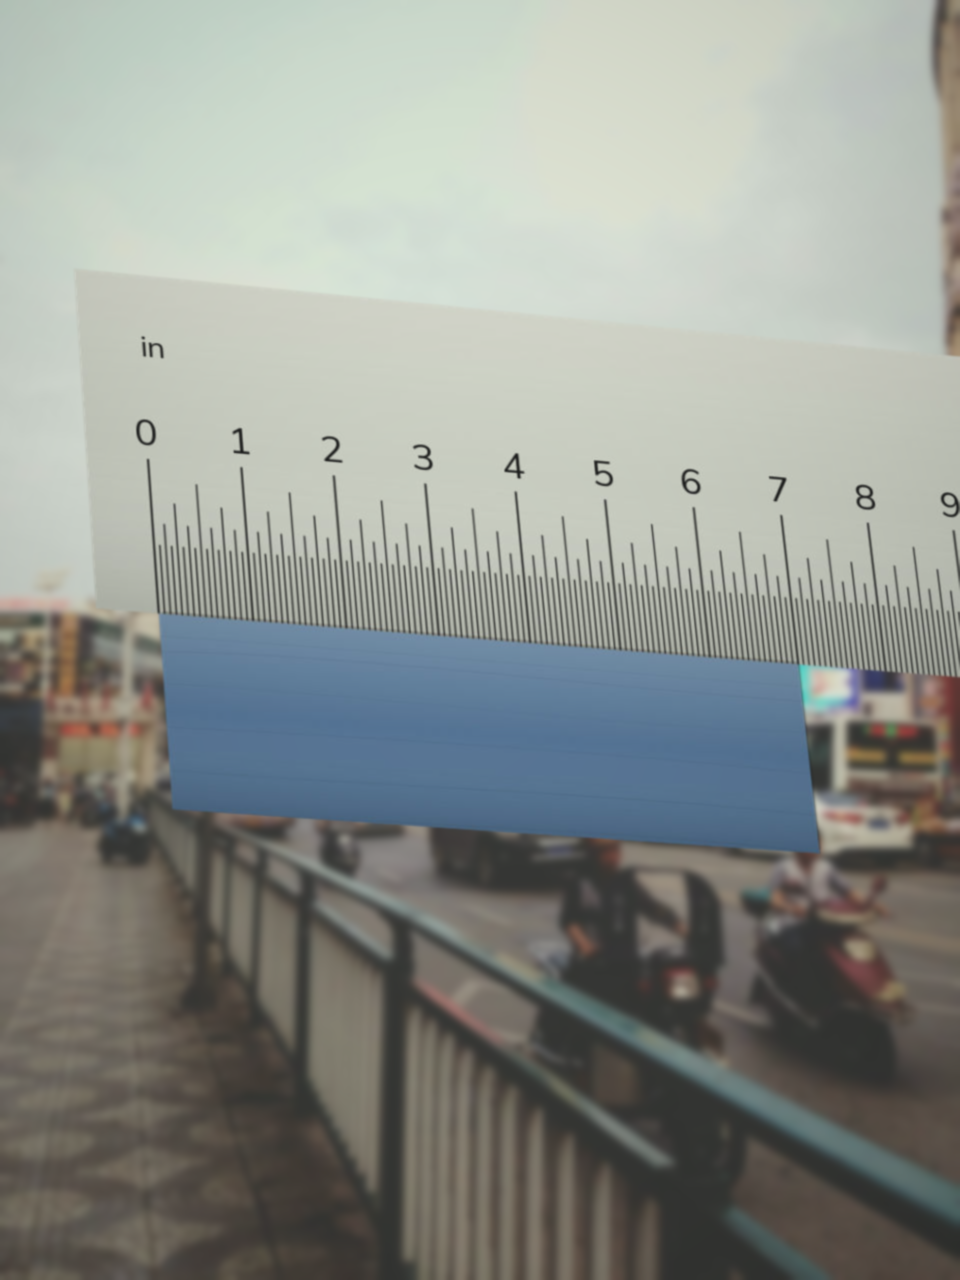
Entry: 7in
